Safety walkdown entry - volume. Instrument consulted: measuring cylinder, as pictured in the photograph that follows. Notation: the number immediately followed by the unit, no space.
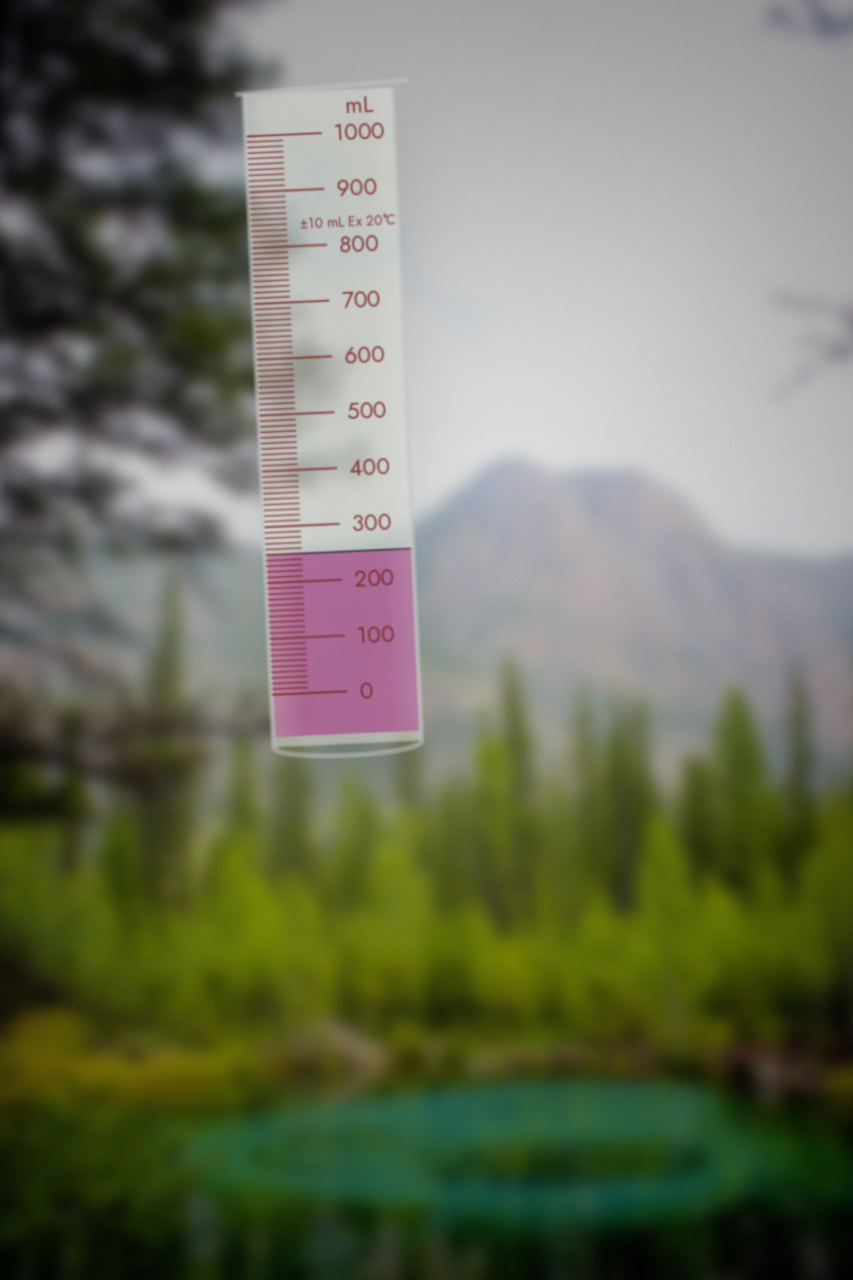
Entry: 250mL
